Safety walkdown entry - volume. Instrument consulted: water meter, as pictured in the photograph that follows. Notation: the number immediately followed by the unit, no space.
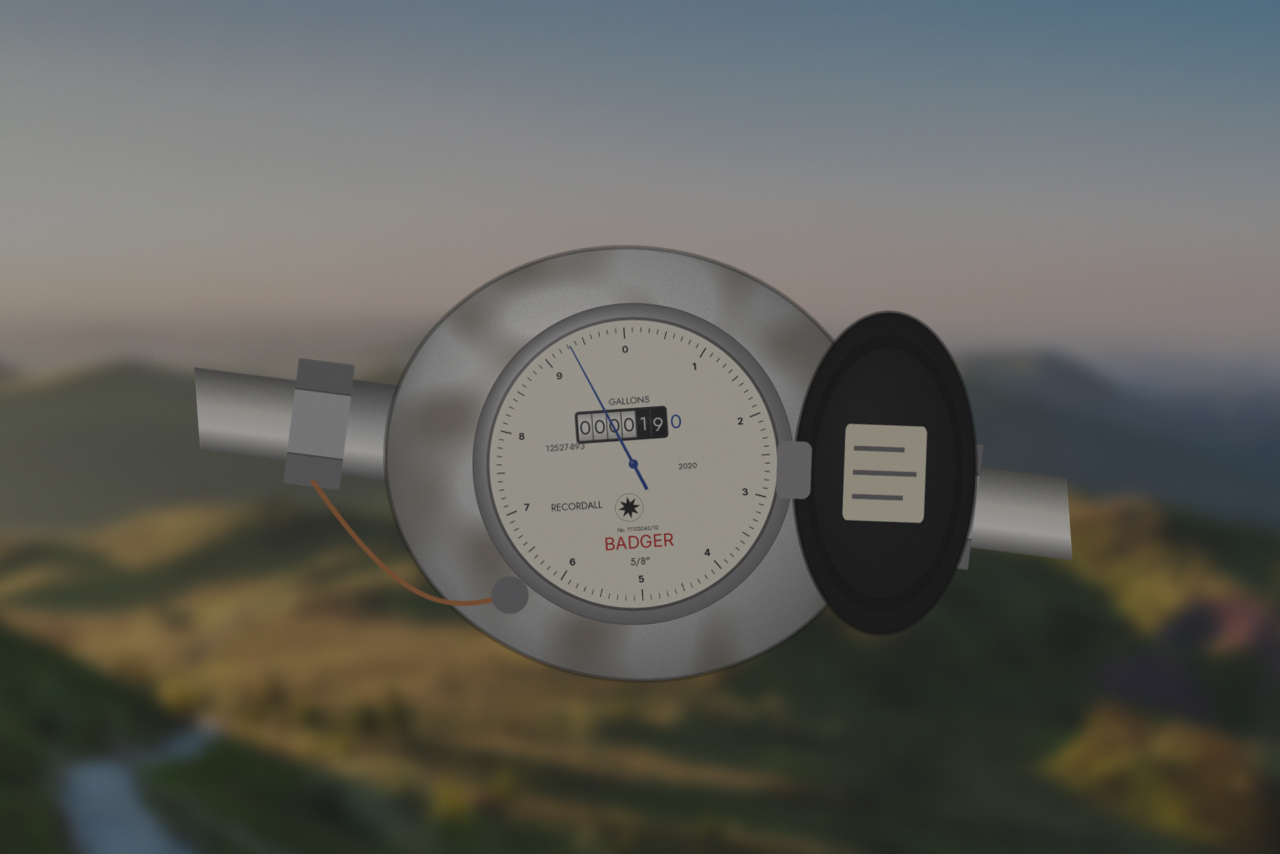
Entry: 189.3gal
